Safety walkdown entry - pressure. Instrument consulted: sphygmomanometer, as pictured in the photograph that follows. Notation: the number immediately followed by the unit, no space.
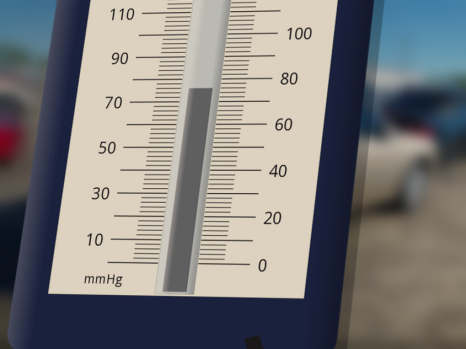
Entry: 76mmHg
